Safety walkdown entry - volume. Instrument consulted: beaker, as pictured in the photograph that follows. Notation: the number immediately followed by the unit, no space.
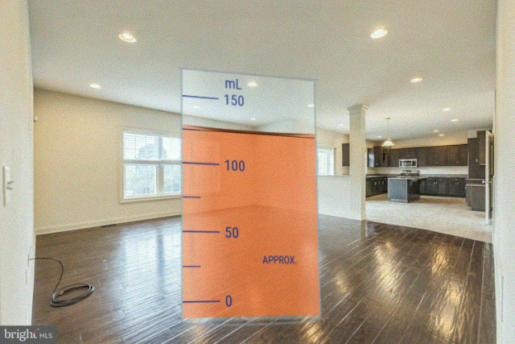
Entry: 125mL
